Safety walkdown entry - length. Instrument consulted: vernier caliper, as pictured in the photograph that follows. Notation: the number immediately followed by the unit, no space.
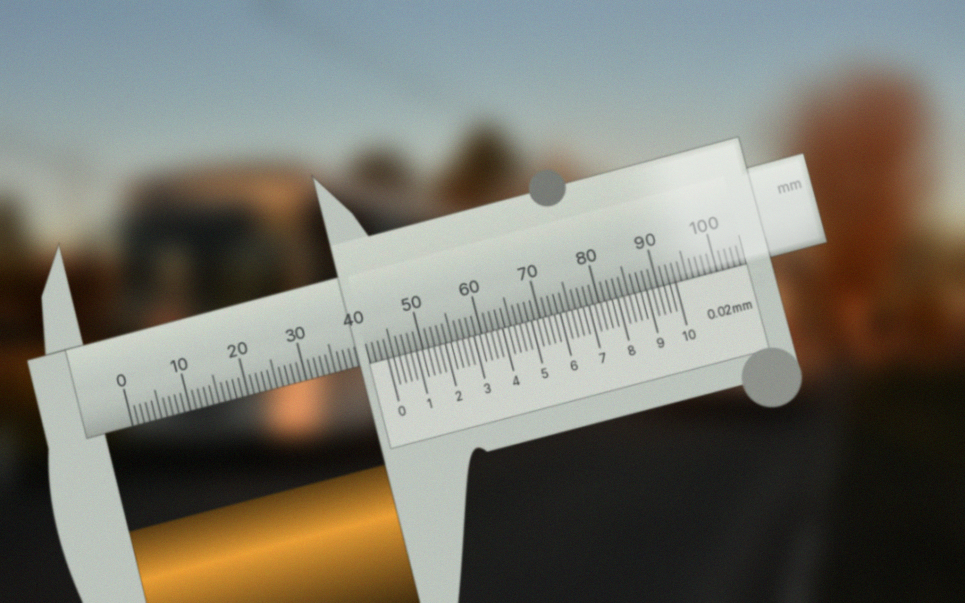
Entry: 44.0mm
